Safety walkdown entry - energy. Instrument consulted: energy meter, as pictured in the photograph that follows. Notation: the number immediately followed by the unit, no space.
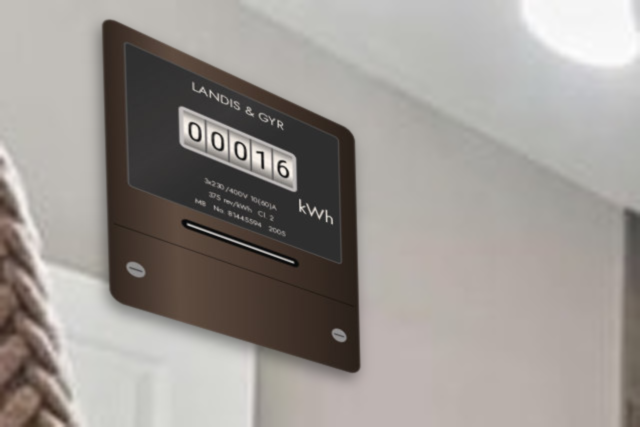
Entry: 16kWh
